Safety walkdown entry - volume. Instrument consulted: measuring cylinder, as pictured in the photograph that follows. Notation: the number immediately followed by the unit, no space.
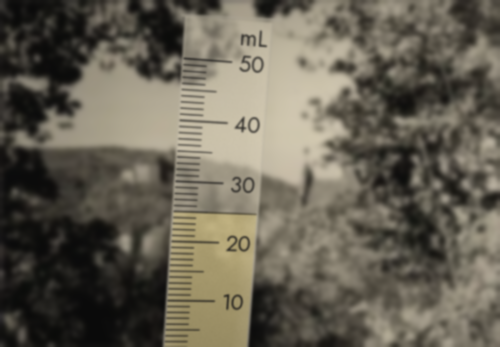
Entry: 25mL
